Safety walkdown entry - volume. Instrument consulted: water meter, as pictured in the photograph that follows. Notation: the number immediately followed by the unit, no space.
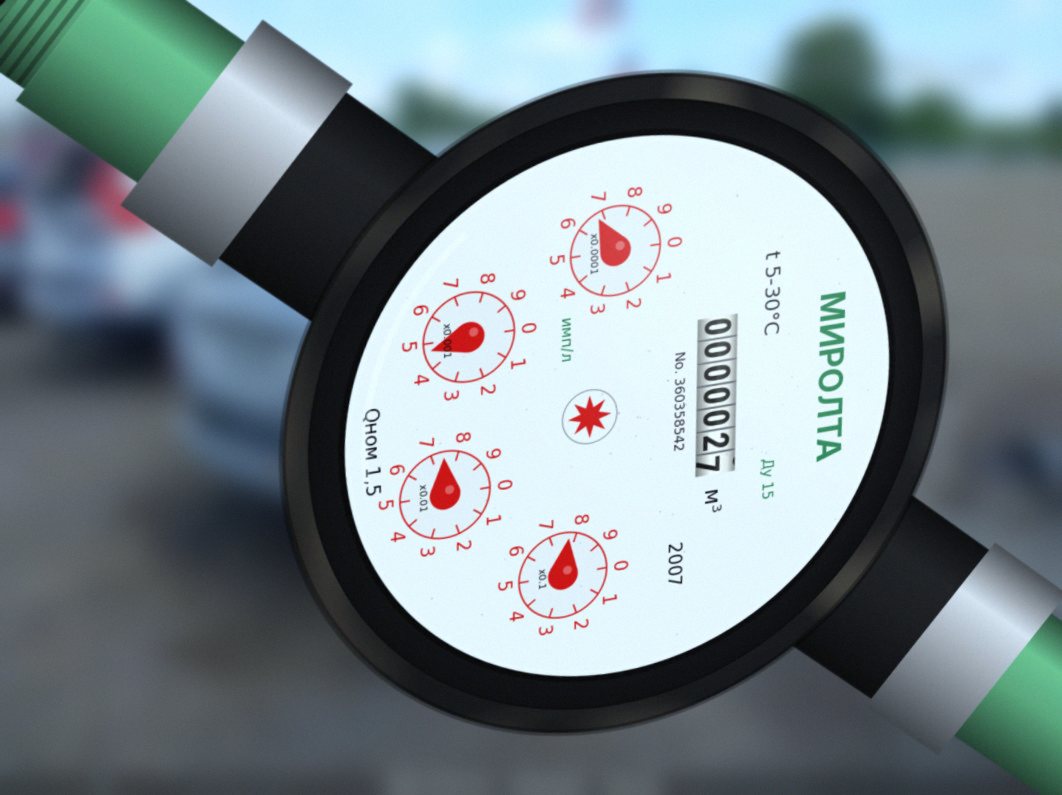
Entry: 26.7746m³
